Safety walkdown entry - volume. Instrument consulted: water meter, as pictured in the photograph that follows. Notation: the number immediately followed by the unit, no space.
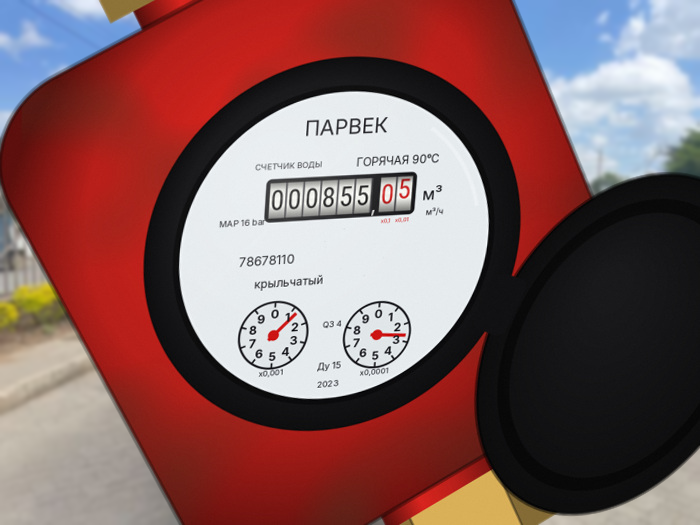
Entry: 855.0512m³
